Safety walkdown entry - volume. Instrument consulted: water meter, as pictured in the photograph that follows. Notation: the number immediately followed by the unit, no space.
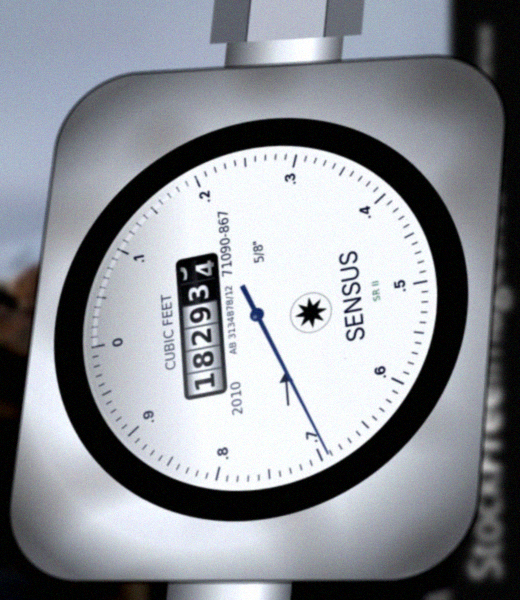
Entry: 182933.69ft³
